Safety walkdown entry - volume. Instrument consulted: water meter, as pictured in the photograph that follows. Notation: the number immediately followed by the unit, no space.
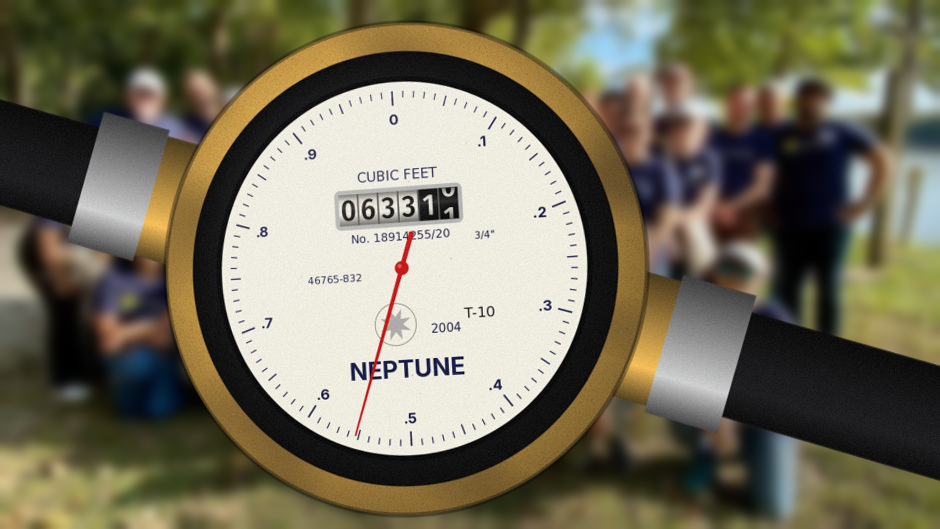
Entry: 63310.55ft³
